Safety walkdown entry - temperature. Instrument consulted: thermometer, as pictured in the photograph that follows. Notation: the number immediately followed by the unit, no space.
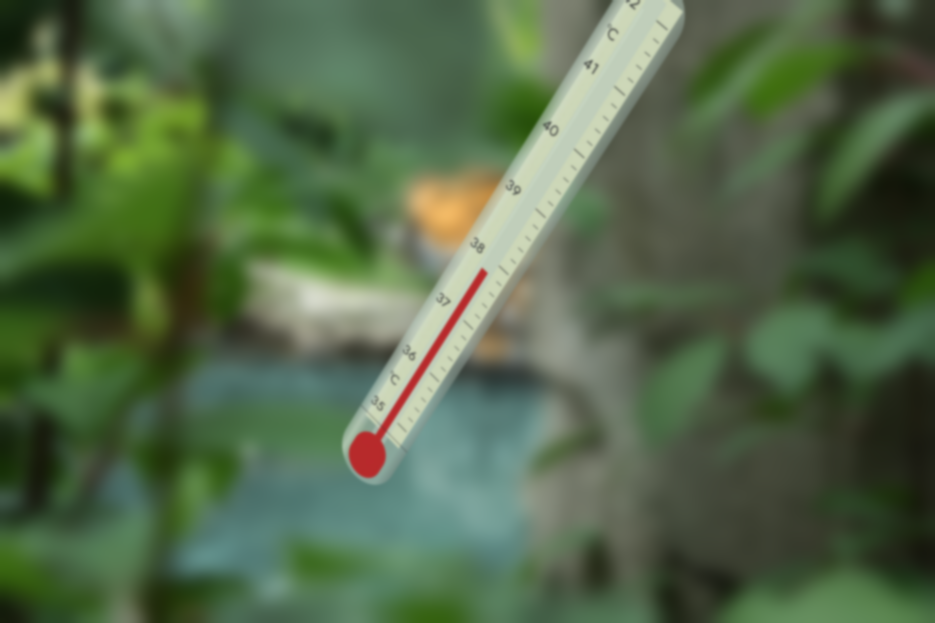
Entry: 37.8°C
